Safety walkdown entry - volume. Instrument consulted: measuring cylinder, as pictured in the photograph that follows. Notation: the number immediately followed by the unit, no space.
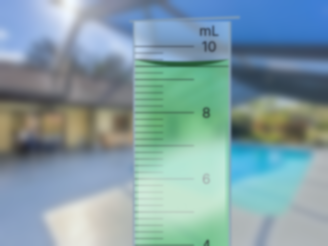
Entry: 9.4mL
